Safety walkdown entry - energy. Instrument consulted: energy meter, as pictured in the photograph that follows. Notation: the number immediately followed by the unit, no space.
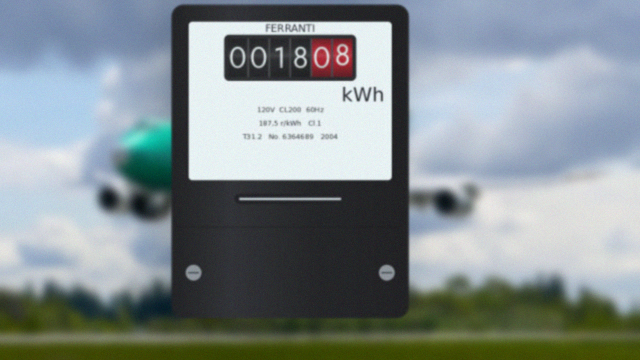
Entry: 18.08kWh
